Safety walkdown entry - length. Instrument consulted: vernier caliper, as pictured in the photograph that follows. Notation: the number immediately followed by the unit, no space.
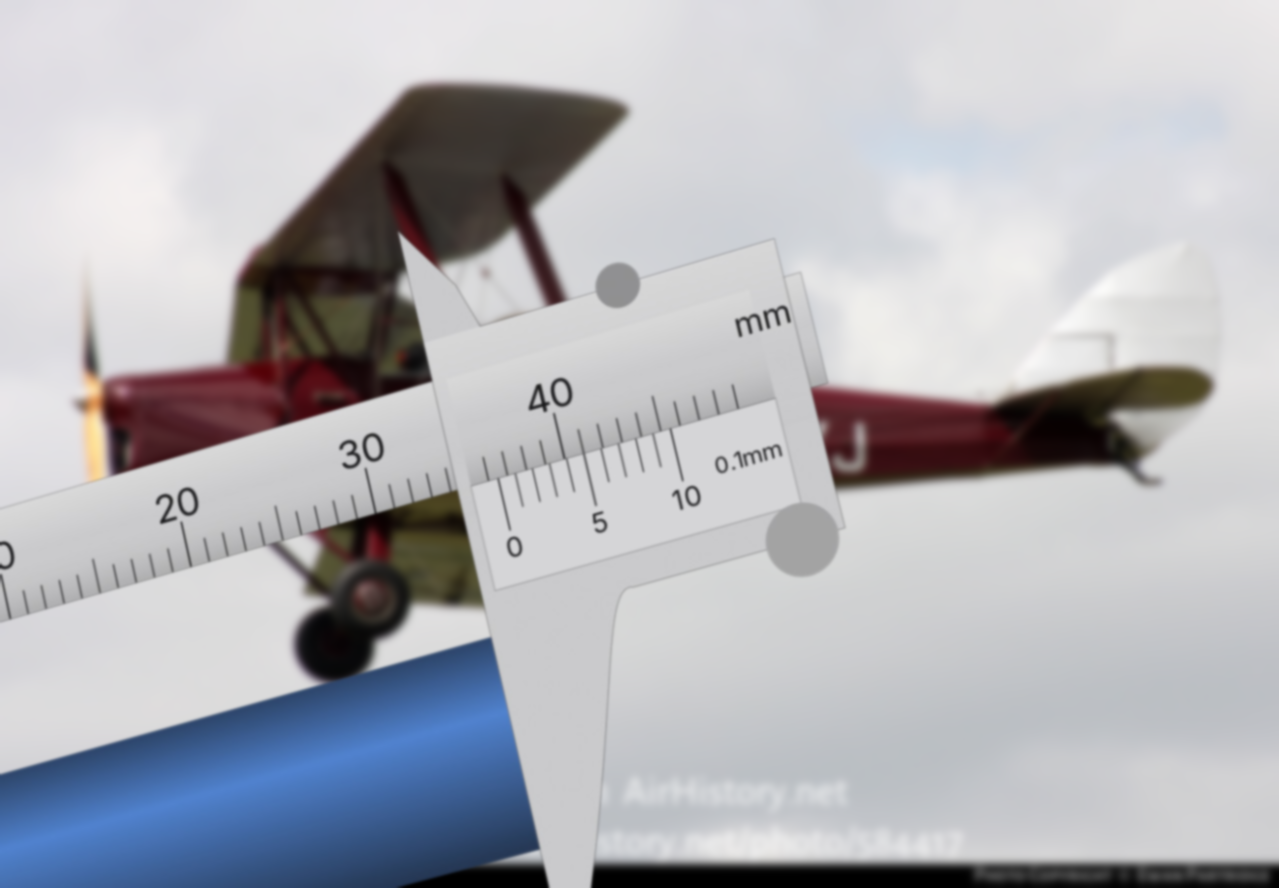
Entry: 36.5mm
